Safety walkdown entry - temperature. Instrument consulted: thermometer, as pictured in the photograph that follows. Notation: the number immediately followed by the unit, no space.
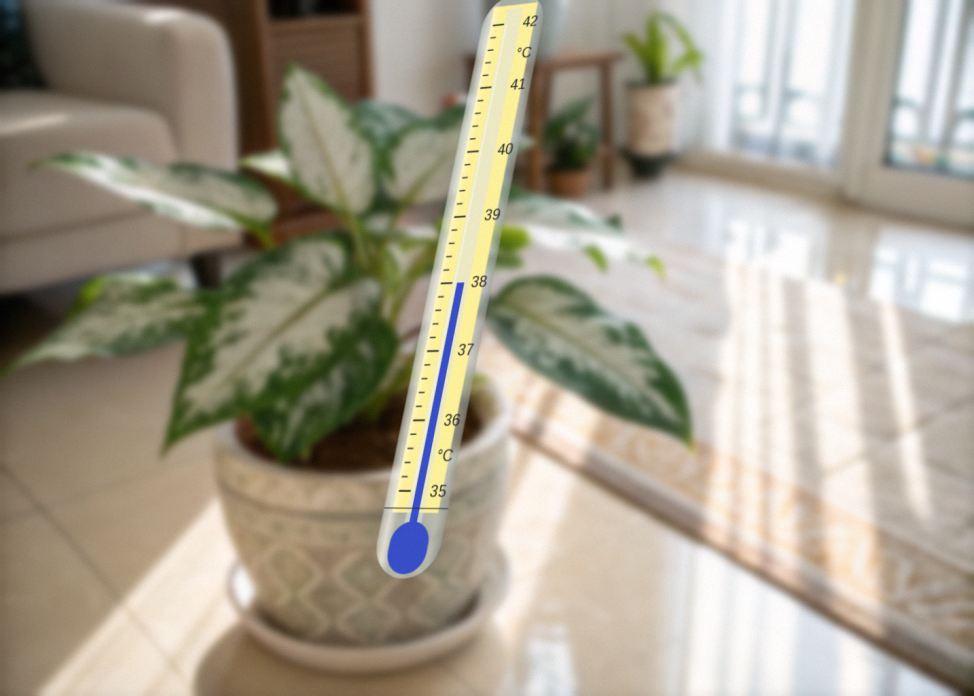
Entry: 38°C
